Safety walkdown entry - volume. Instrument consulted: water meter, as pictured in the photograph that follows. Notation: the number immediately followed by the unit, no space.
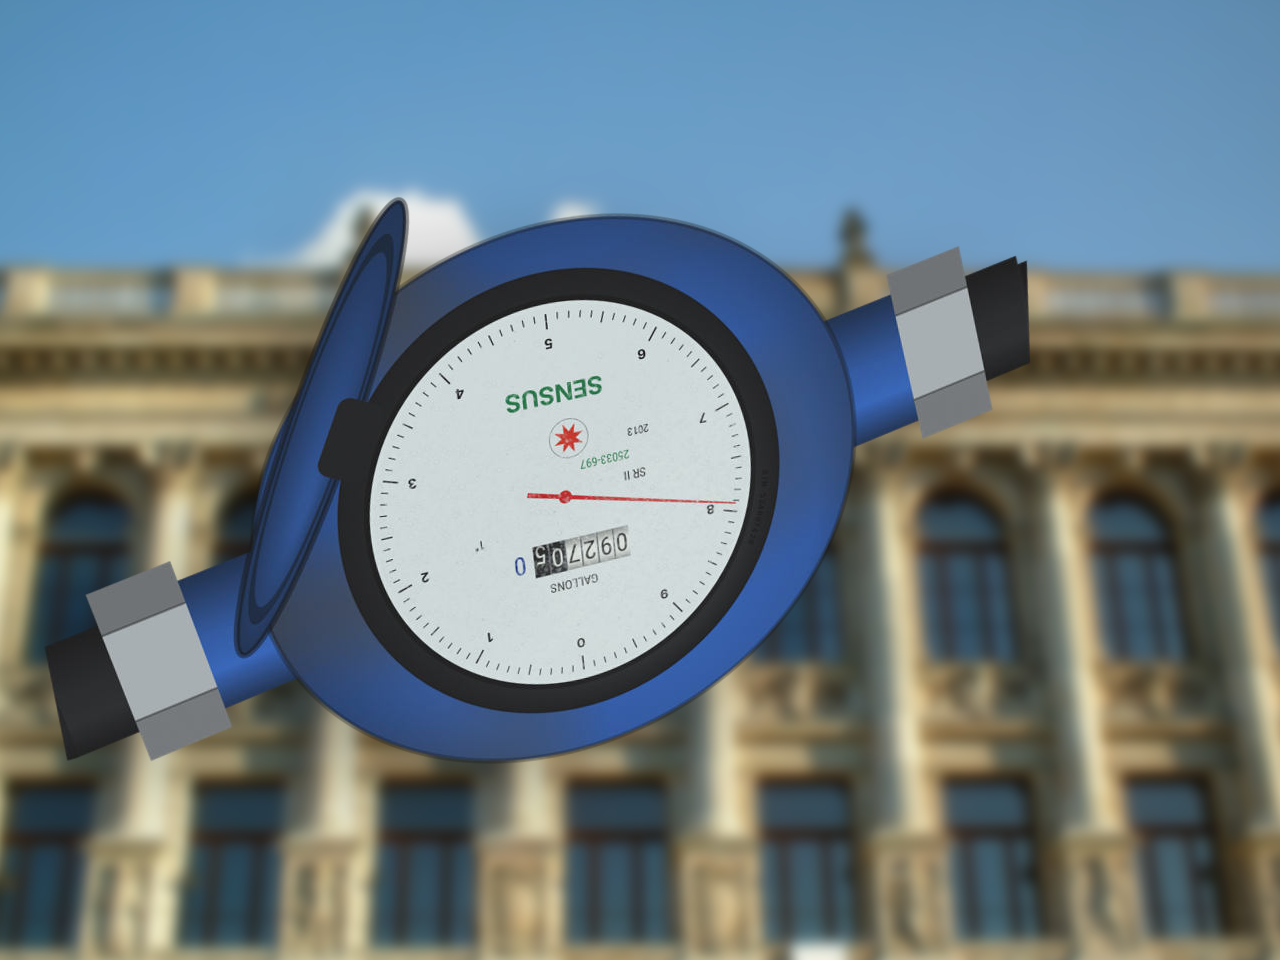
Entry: 927047.9gal
